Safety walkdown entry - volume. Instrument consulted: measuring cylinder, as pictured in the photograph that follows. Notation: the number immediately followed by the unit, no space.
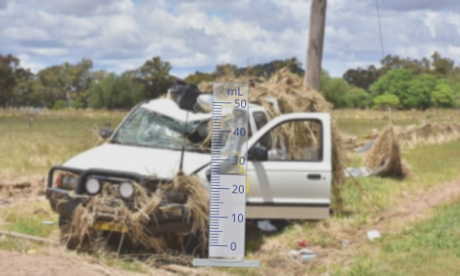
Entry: 25mL
